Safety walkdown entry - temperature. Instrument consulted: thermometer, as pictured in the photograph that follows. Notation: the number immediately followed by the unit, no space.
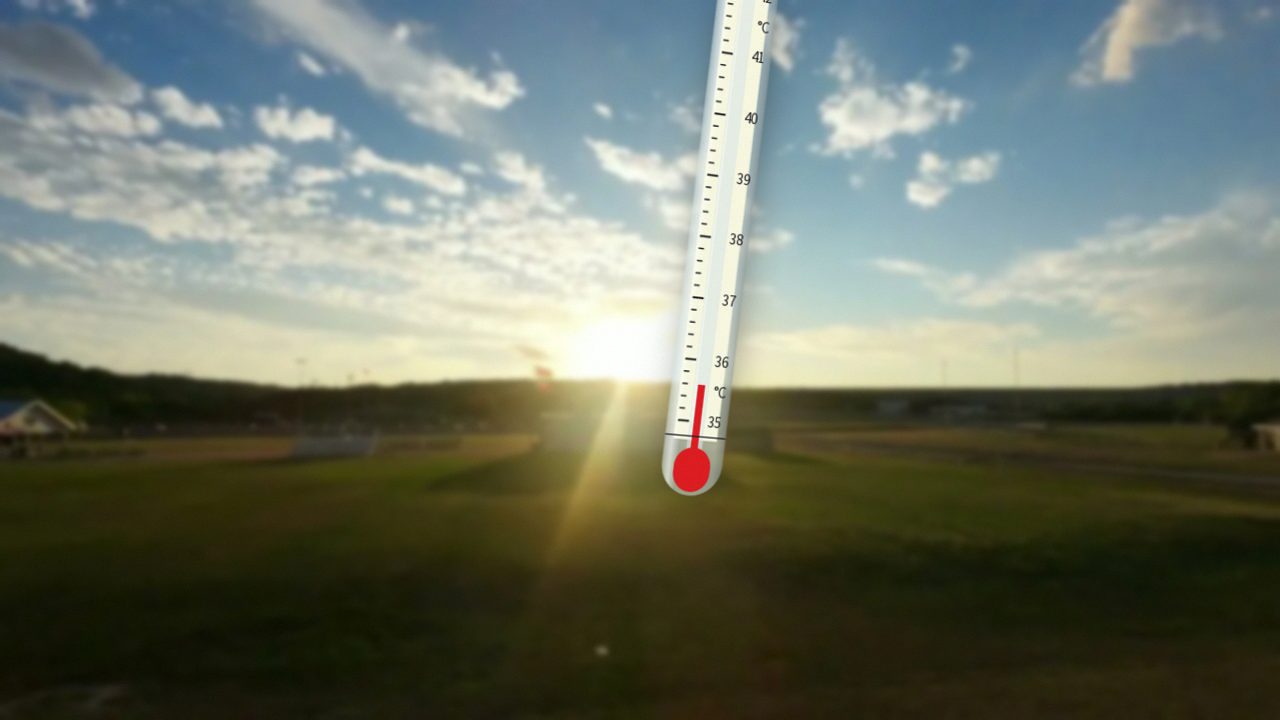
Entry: 35.6°C
